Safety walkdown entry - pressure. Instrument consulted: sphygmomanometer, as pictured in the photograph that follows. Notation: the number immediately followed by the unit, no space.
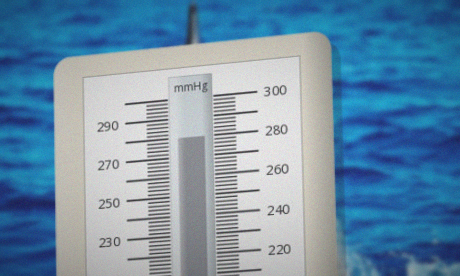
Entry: 280mmHg
